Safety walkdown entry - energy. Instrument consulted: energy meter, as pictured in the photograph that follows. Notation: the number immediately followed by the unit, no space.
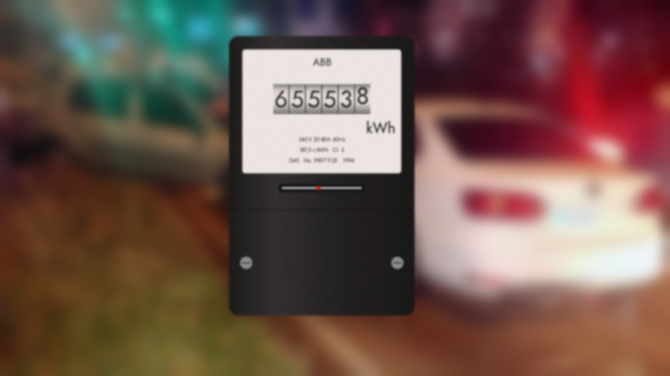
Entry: 655538kWh
